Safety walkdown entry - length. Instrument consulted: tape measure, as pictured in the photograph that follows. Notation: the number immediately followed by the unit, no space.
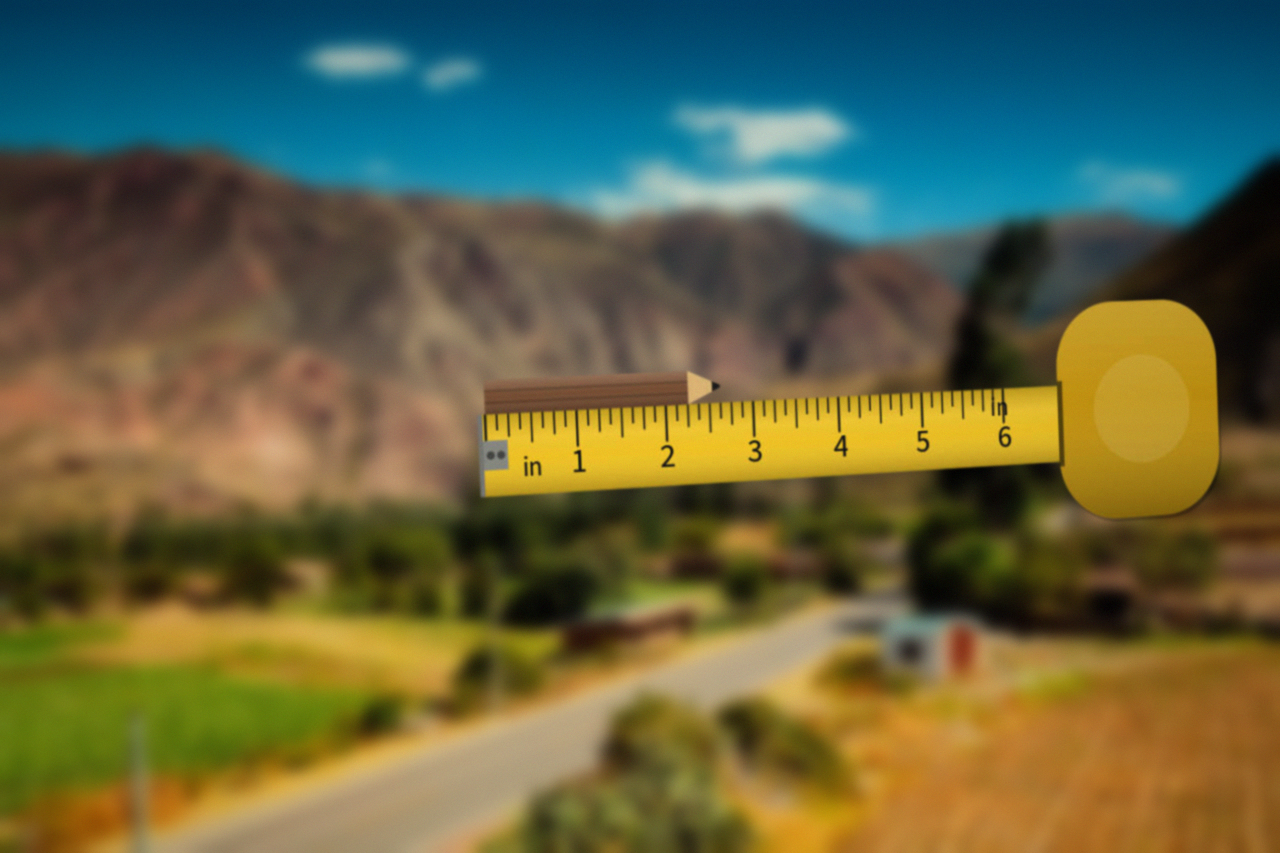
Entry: 2.625in
